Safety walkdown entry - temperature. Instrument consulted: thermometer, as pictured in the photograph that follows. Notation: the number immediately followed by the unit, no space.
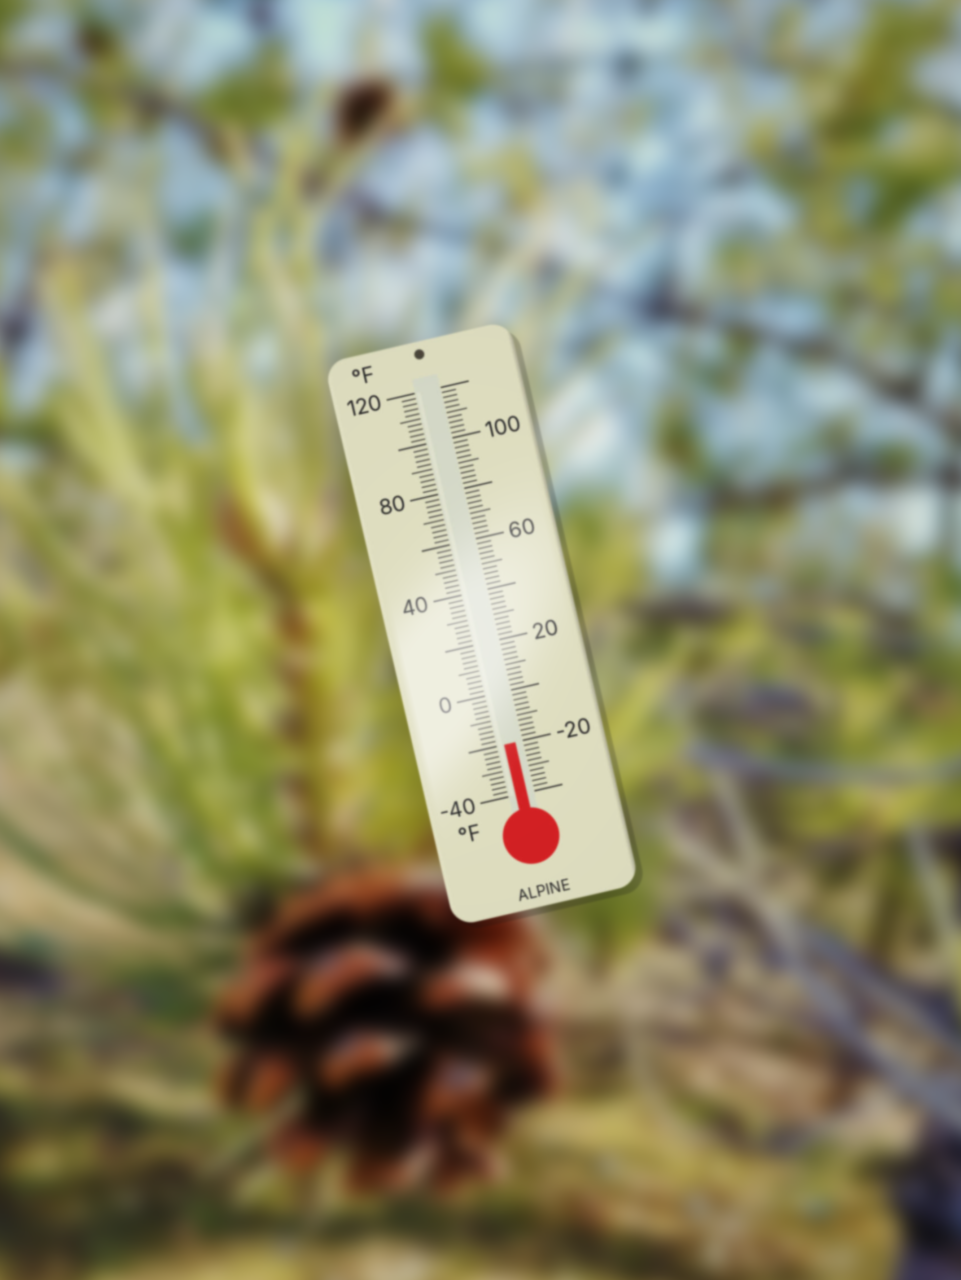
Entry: -20°F
